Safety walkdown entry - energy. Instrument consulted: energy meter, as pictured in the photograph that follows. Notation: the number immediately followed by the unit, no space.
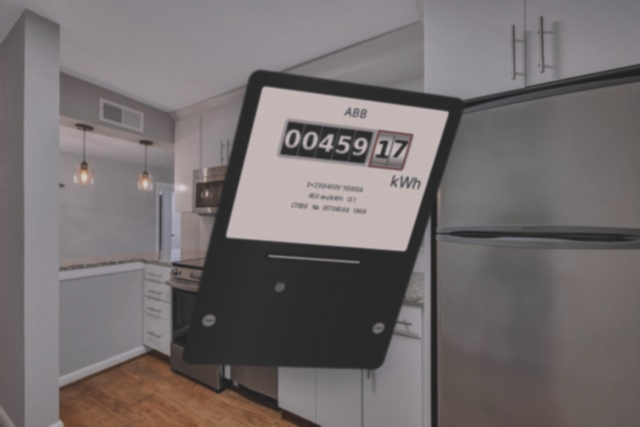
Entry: 459.17kWh
